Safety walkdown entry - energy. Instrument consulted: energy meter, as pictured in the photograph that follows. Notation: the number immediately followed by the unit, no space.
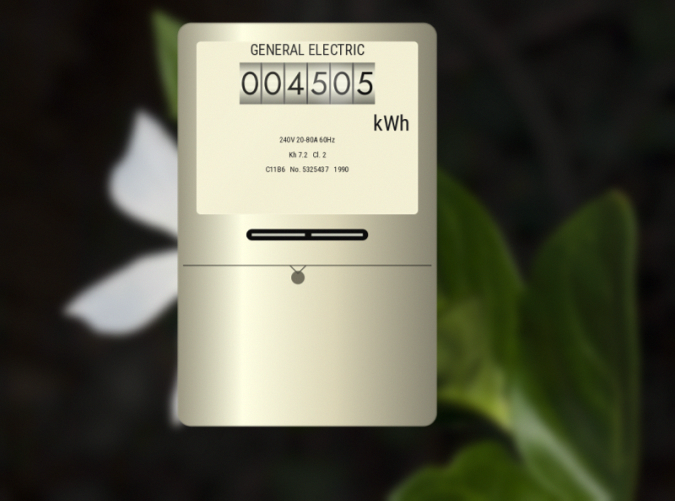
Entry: 4505kWh
